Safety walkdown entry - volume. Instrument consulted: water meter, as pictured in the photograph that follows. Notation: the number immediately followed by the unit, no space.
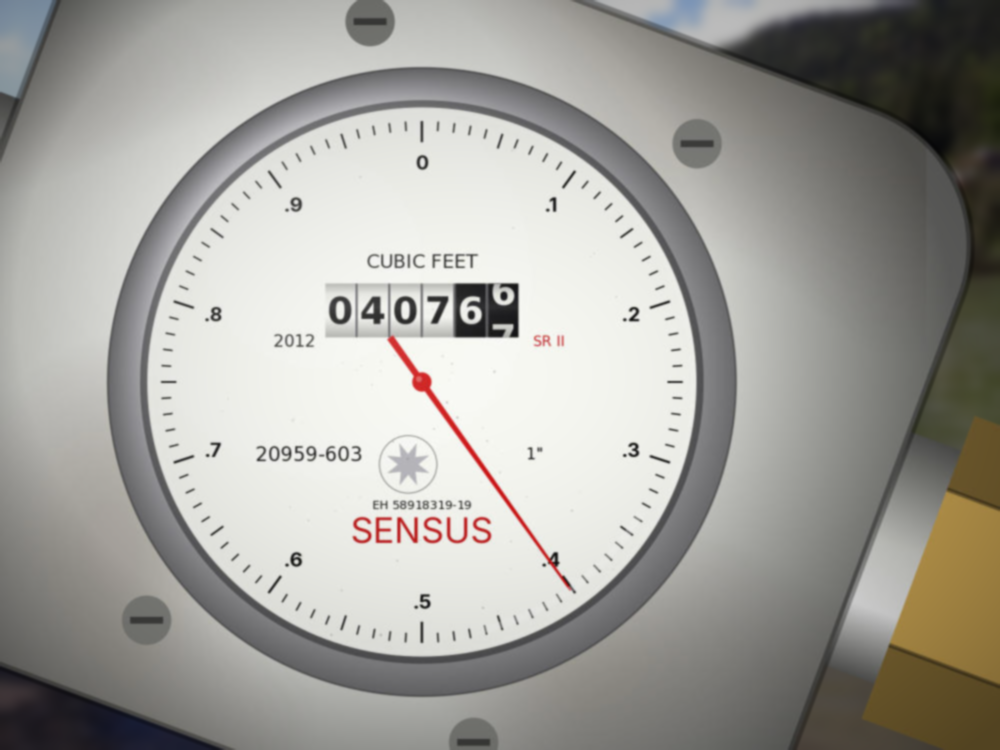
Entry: 40766.40ft³
